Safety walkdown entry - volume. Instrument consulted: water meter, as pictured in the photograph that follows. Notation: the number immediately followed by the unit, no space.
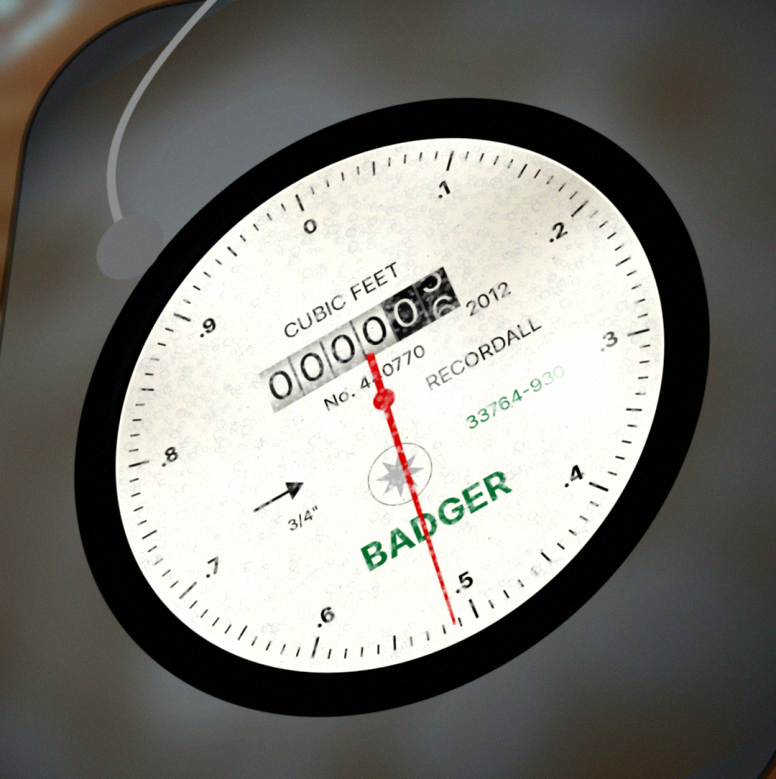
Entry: 5.51ft³
